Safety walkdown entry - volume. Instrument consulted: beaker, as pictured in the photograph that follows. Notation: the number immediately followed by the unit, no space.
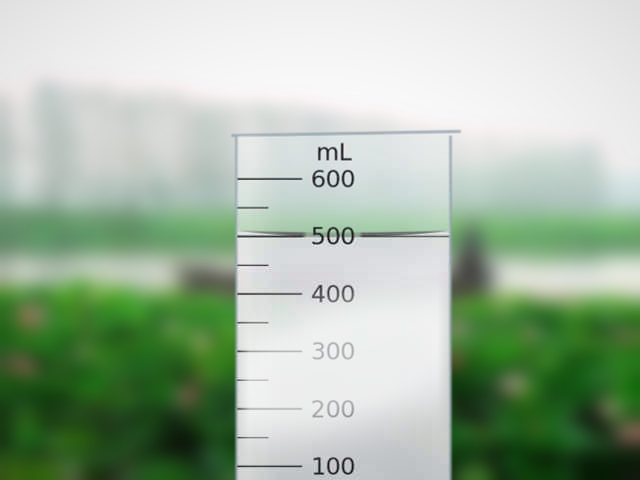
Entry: 500mL
